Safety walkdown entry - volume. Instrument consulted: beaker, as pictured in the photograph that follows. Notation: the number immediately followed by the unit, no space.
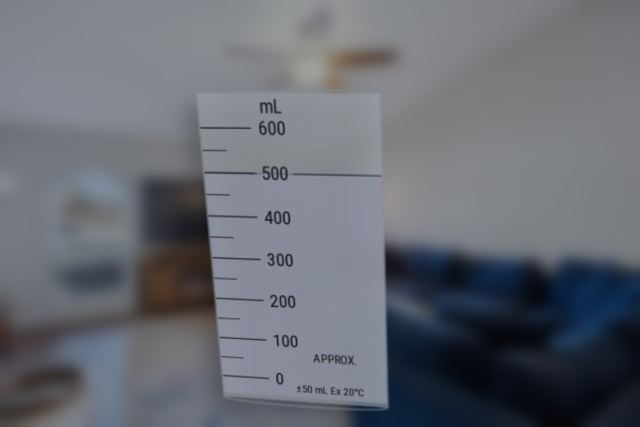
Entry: 500mL
